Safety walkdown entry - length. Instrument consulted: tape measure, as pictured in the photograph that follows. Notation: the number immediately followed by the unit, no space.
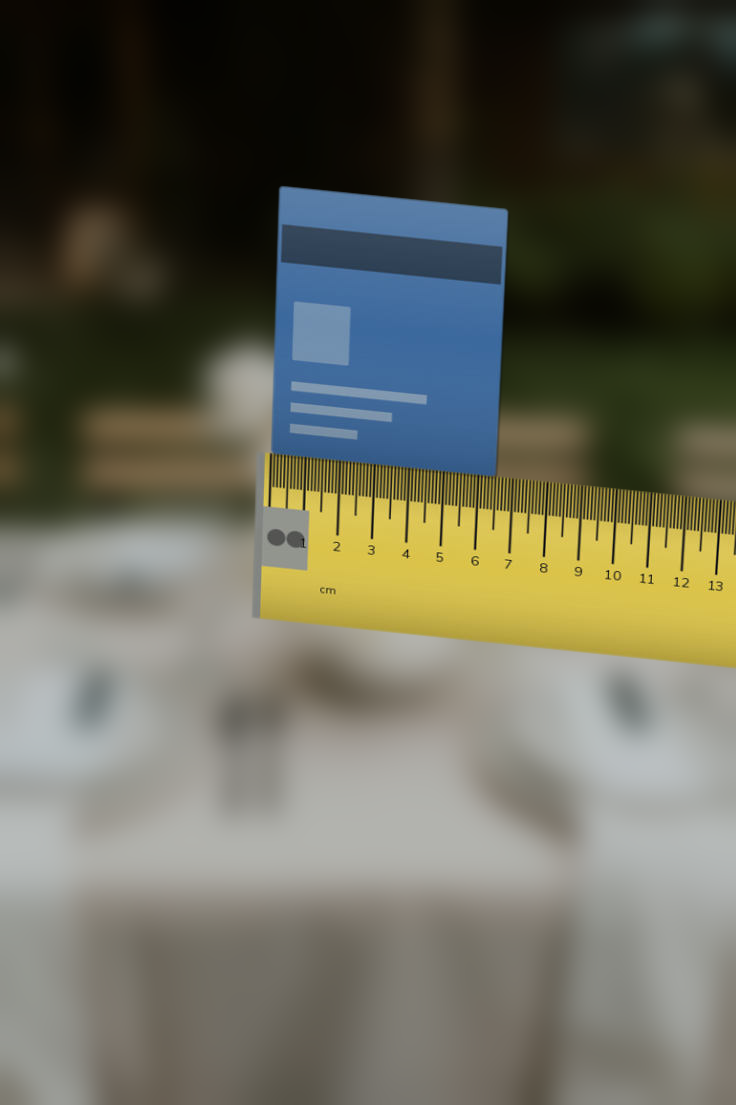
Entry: 6.5cm
